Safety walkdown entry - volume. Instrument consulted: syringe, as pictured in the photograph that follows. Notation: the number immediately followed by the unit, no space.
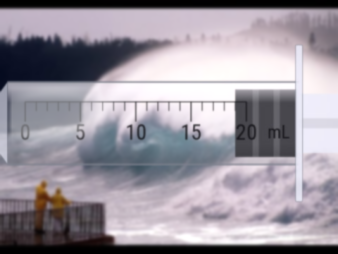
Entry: 19mL
